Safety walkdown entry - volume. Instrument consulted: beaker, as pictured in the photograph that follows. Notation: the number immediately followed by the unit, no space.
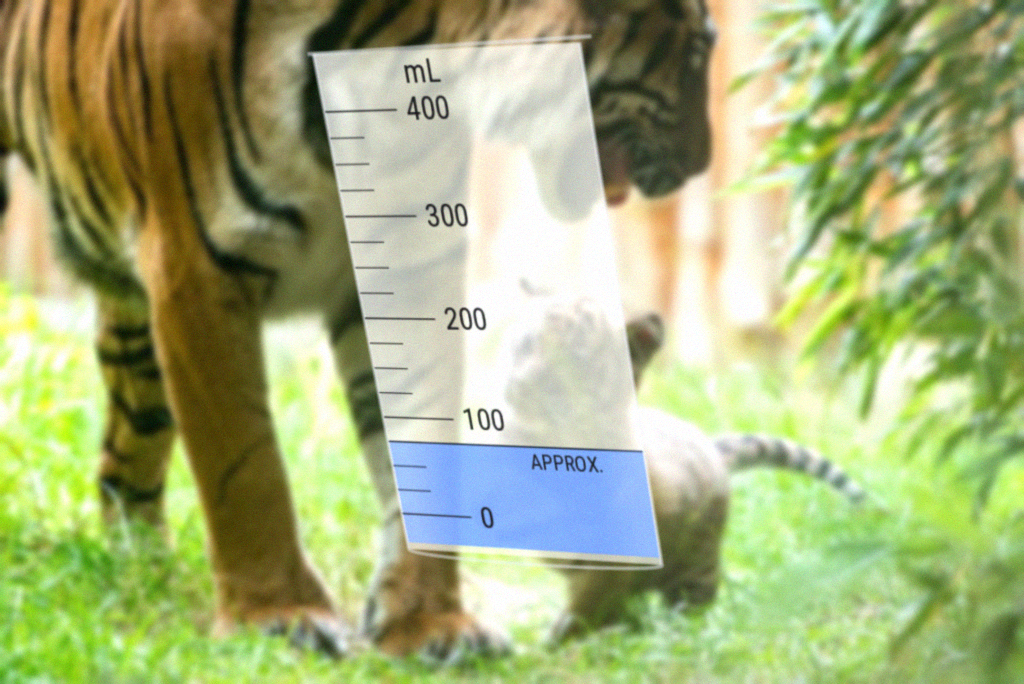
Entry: 75mL
